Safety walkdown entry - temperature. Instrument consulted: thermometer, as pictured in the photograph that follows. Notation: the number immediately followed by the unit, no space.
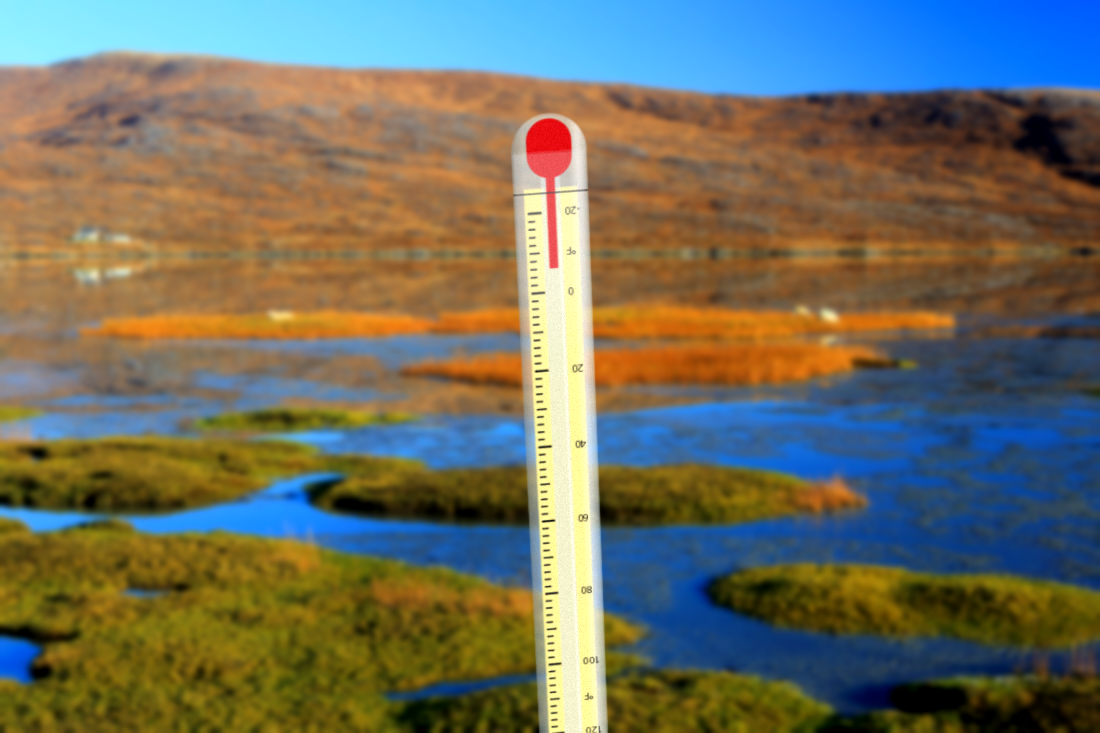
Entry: -6°F
